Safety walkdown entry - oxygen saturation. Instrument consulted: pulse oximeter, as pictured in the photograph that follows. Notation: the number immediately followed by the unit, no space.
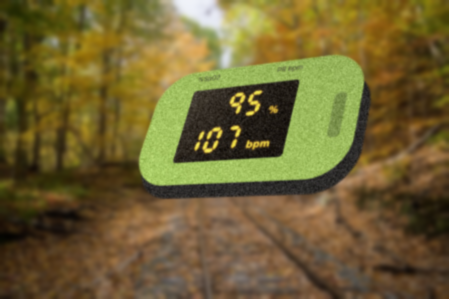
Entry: 95%
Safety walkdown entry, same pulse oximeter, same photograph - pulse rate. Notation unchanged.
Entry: 107bpm
